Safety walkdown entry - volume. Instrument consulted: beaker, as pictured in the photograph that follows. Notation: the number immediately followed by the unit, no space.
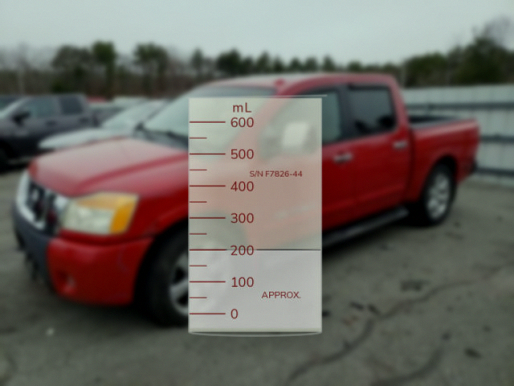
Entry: 200mL
